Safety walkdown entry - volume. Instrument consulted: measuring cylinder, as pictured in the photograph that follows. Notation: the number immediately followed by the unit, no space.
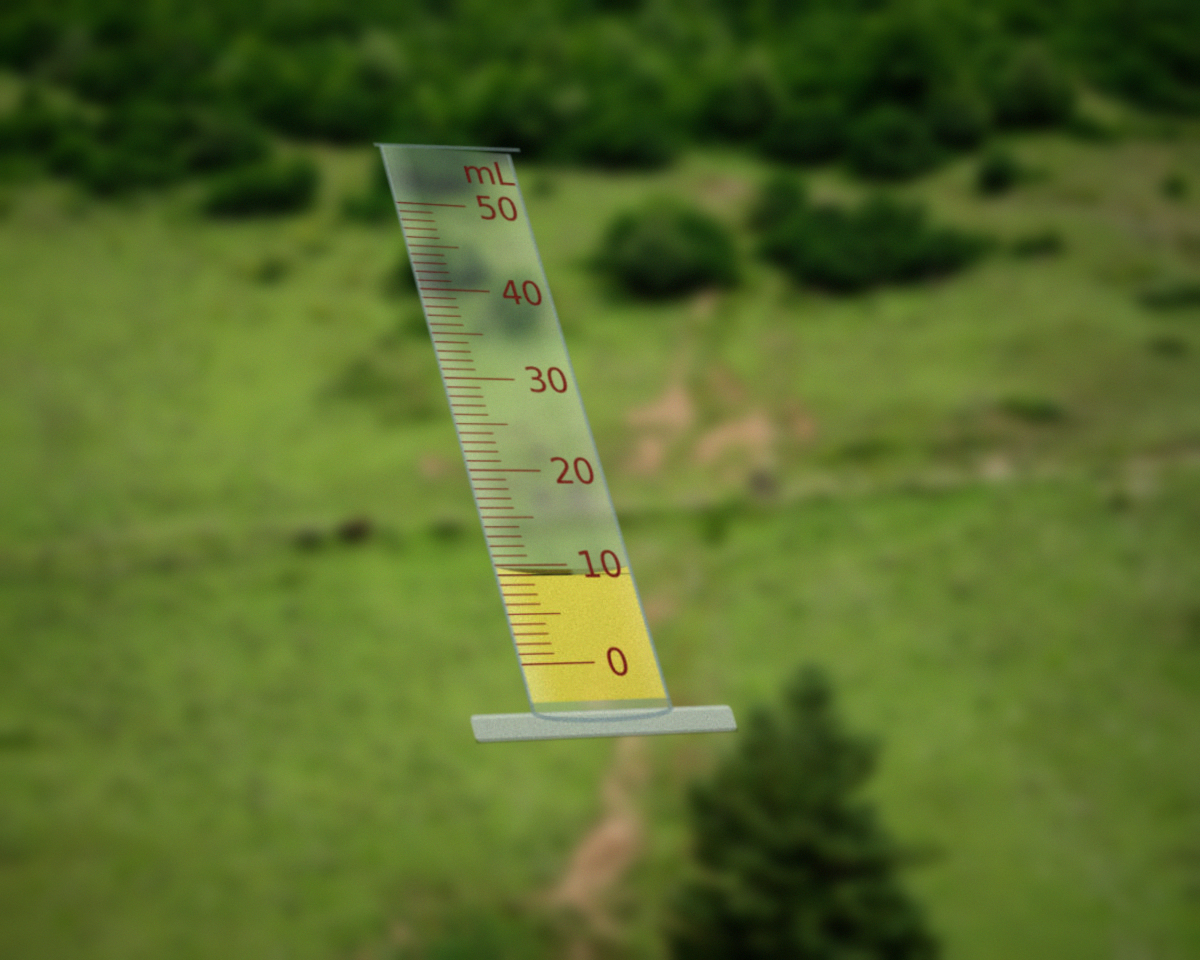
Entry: 9mL
